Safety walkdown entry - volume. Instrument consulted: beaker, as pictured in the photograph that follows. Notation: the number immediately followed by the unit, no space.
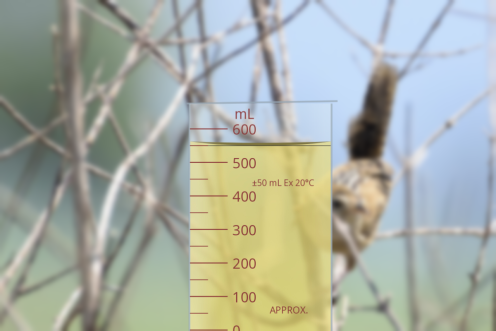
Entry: 550mL
